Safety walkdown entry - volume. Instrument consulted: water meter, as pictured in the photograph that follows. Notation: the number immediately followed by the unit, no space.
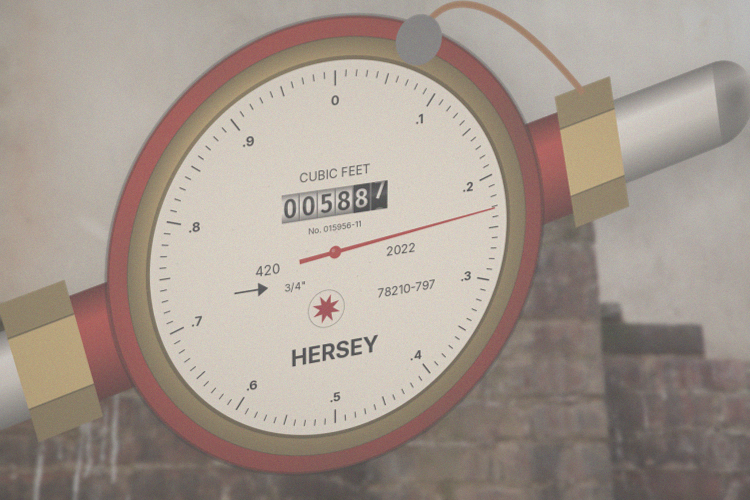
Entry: 5887.23ft³
